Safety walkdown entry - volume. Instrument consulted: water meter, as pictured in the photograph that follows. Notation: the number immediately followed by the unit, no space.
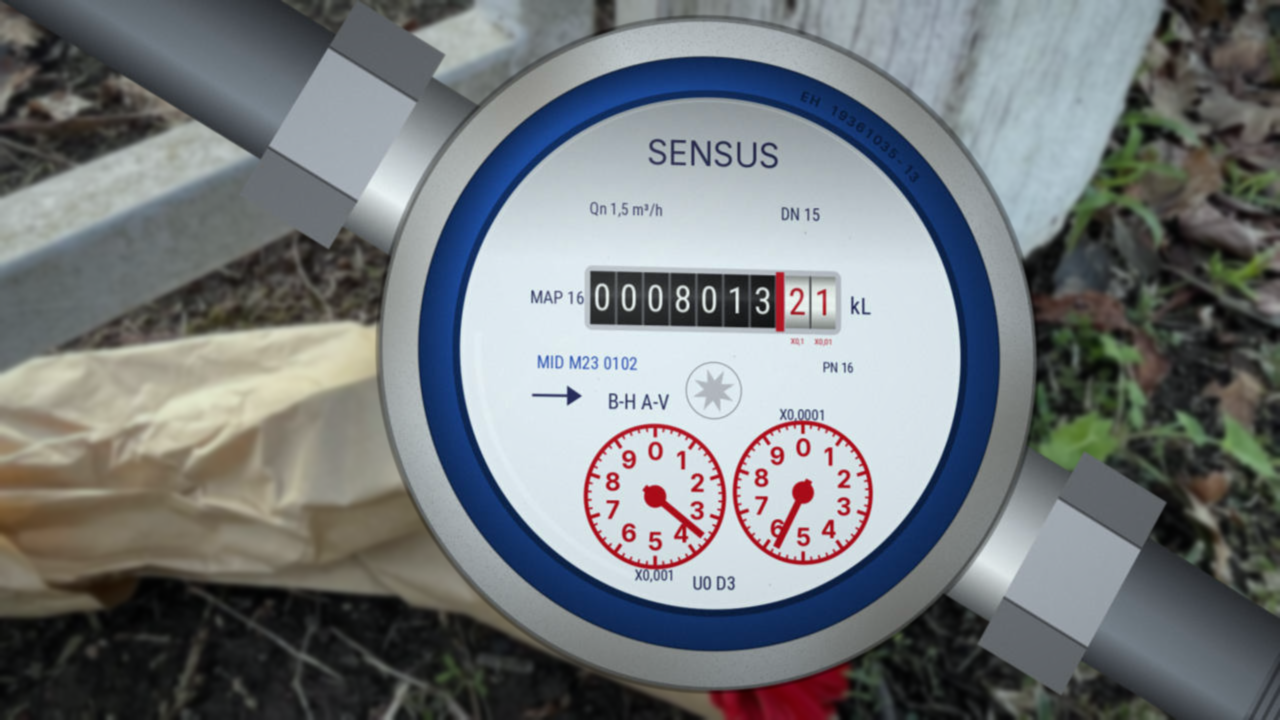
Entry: 8013.2135kL
